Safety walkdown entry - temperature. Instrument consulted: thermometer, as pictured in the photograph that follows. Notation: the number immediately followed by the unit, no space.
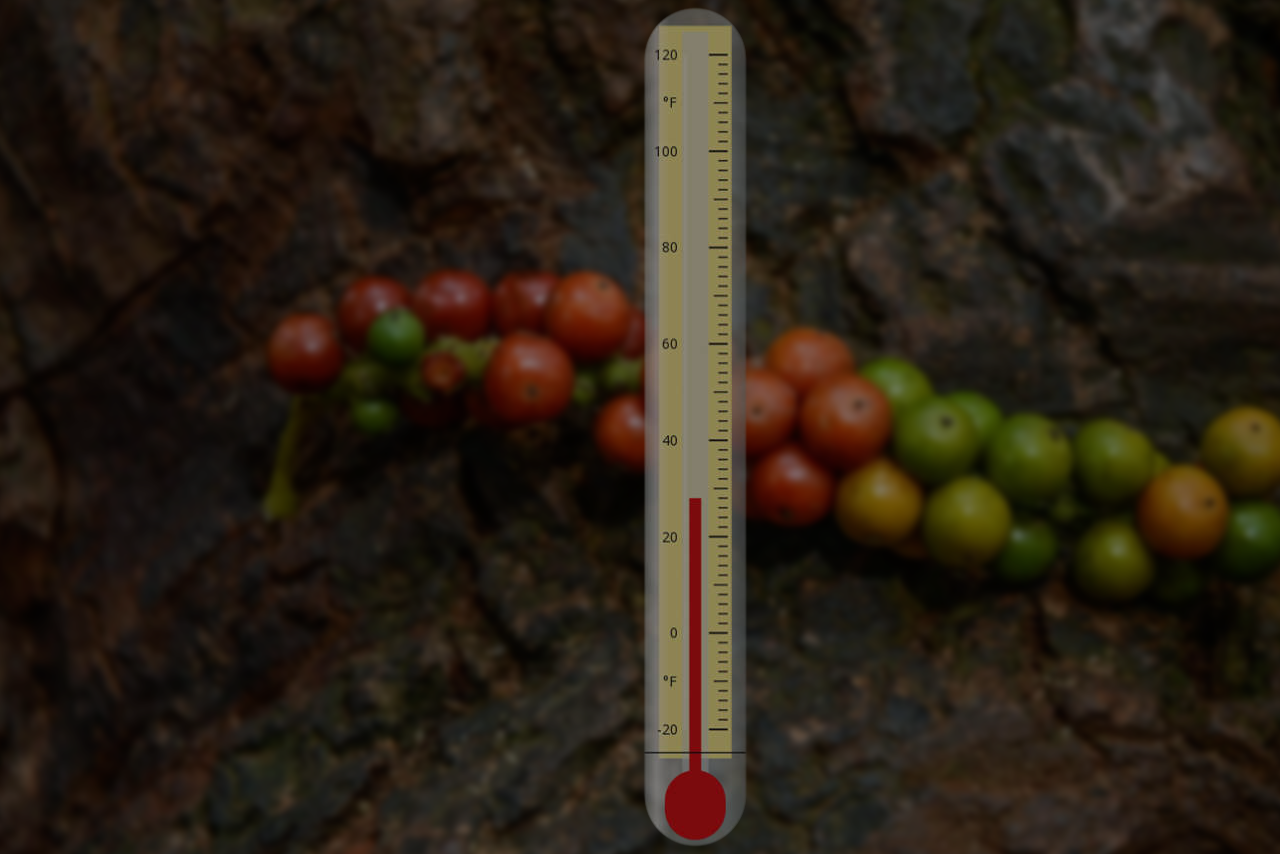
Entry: 28°F
